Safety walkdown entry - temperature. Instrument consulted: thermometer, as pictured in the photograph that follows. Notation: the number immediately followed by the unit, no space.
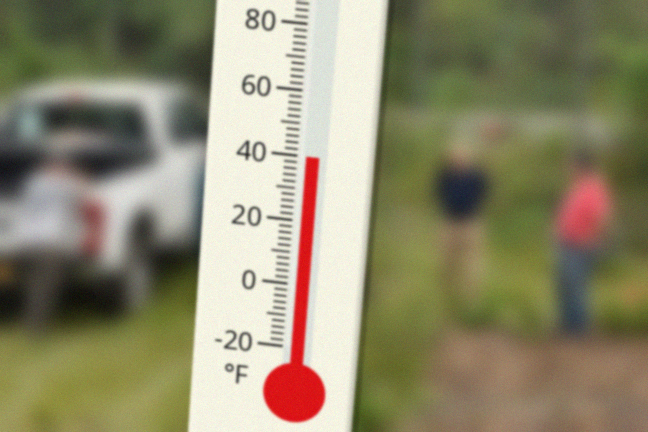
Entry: 40°F
